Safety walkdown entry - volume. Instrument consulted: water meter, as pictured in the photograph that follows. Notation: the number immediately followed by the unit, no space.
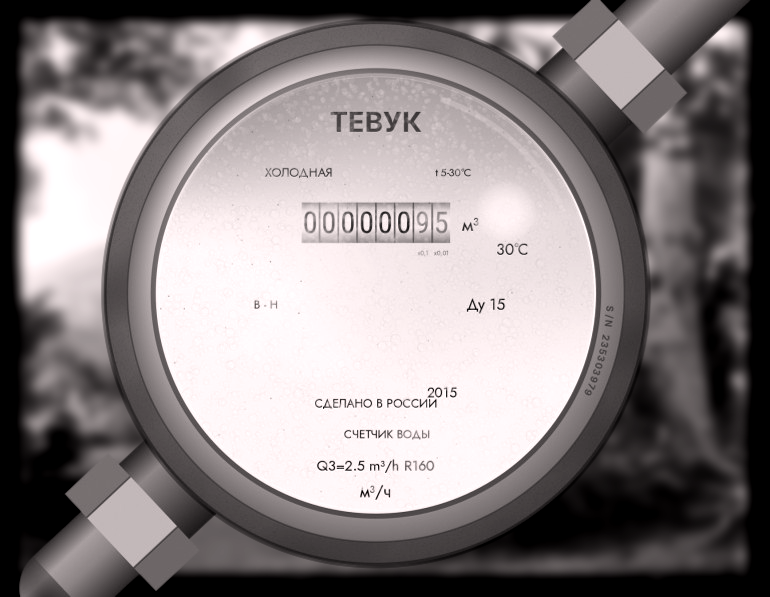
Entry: 0.95m³
